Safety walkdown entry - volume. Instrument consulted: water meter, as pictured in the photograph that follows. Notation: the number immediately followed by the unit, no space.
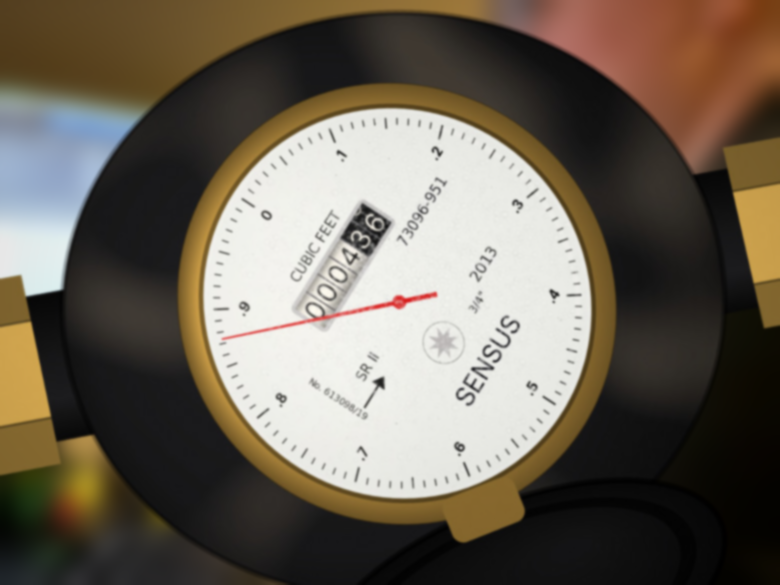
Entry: 435.87ft³
